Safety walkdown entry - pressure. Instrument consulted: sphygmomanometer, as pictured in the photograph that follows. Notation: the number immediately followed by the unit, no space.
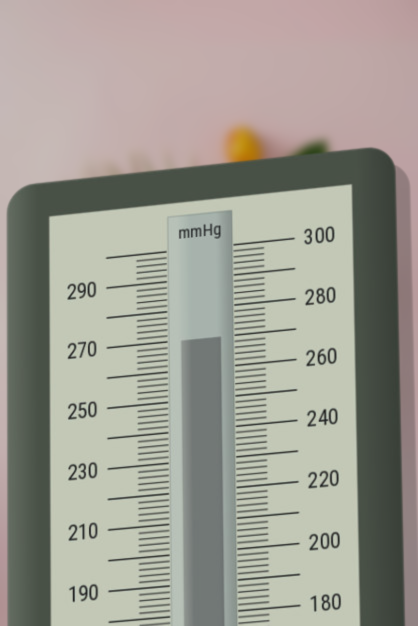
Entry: 270mmHg
